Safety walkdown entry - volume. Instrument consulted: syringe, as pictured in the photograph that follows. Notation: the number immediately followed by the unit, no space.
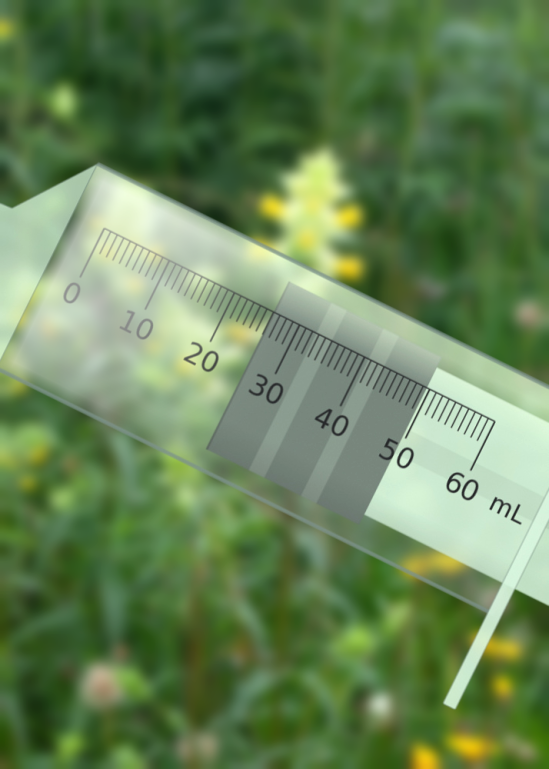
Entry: 26mL
